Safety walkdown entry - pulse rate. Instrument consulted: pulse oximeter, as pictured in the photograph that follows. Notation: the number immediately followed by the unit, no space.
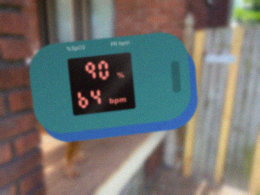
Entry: 64bpm
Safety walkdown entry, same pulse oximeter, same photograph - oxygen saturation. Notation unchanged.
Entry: 90%
